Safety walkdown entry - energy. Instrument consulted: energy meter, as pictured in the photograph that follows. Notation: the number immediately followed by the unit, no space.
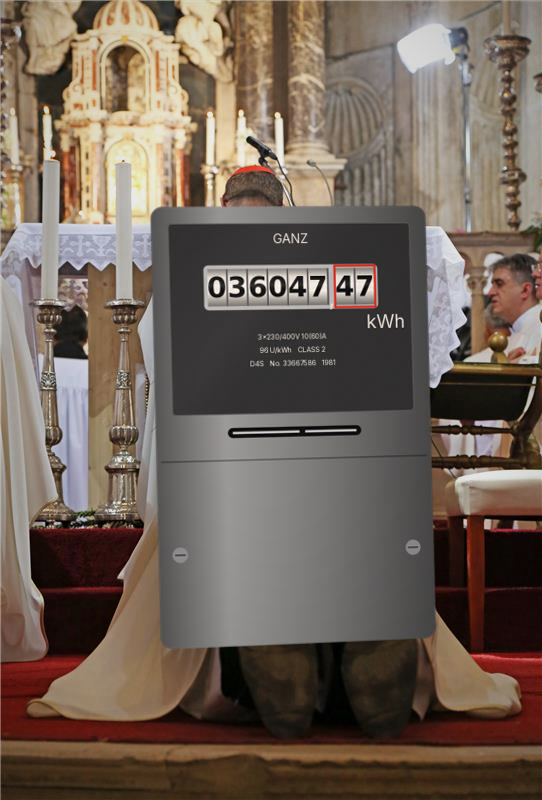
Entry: 36047.47kWh
